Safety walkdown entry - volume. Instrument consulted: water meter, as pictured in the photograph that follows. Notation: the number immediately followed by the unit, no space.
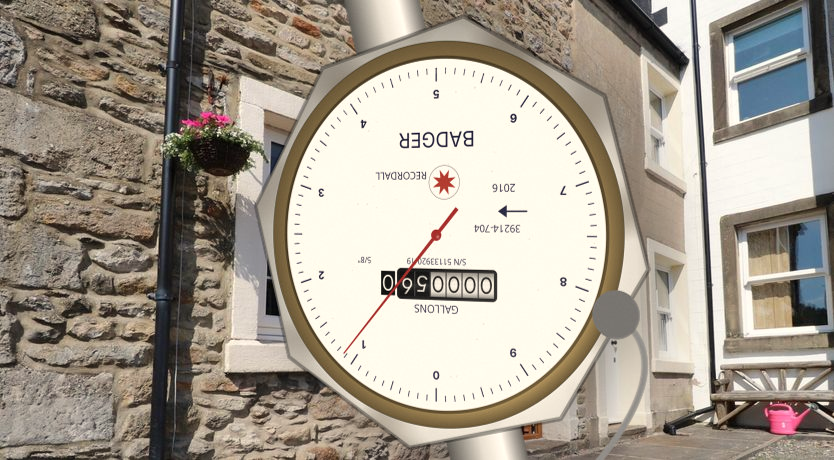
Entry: 561.1gal
